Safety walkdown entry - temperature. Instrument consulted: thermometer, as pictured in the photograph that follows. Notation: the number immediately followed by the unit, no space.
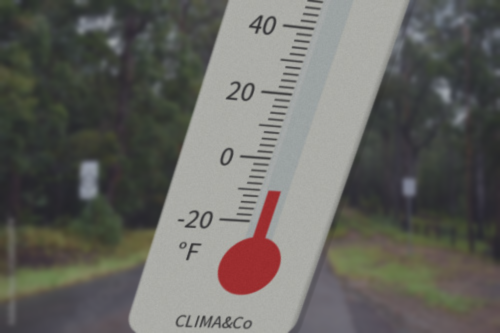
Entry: -10°F
